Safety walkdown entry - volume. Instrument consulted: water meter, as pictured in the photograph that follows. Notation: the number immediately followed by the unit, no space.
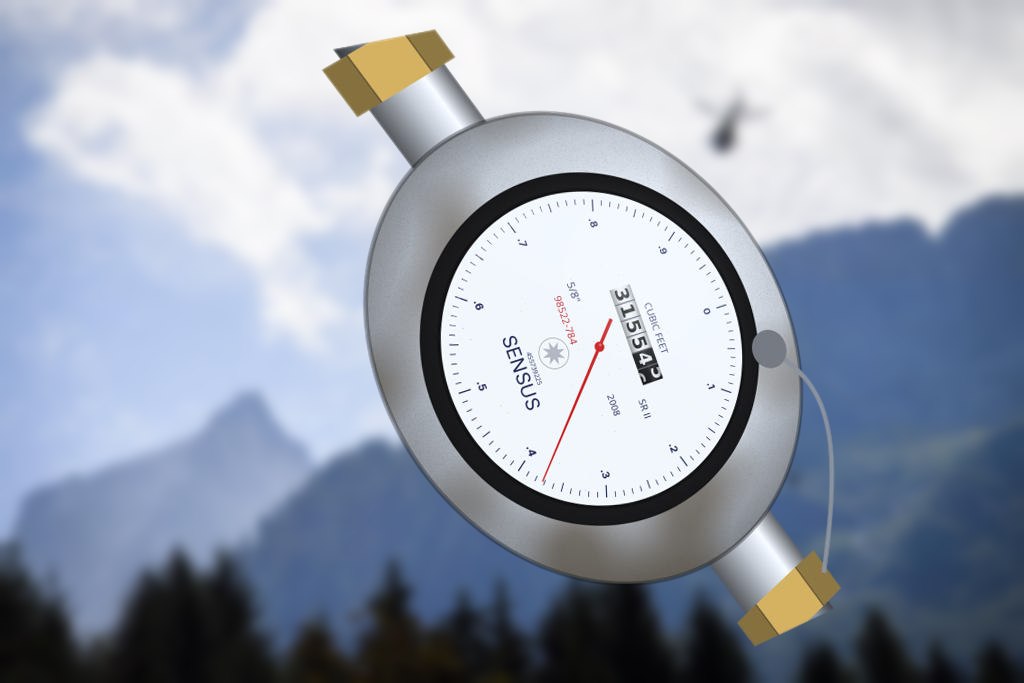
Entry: 315545.37ft³
